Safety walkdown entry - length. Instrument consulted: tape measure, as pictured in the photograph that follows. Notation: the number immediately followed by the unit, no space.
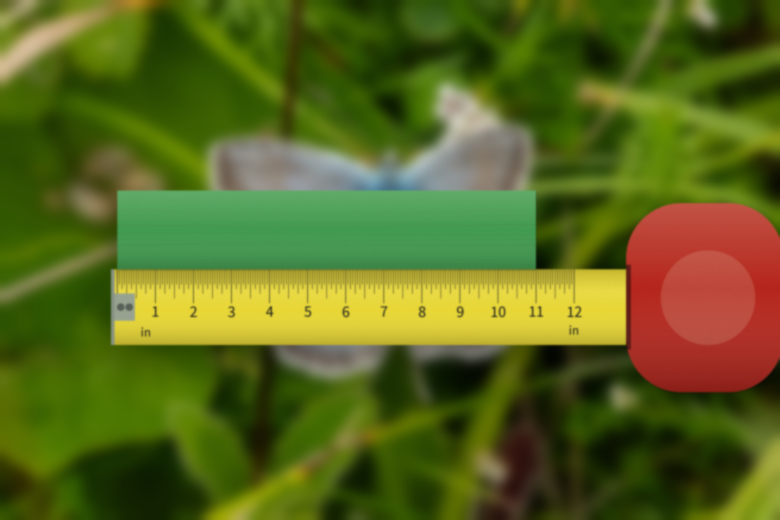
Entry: 11in
